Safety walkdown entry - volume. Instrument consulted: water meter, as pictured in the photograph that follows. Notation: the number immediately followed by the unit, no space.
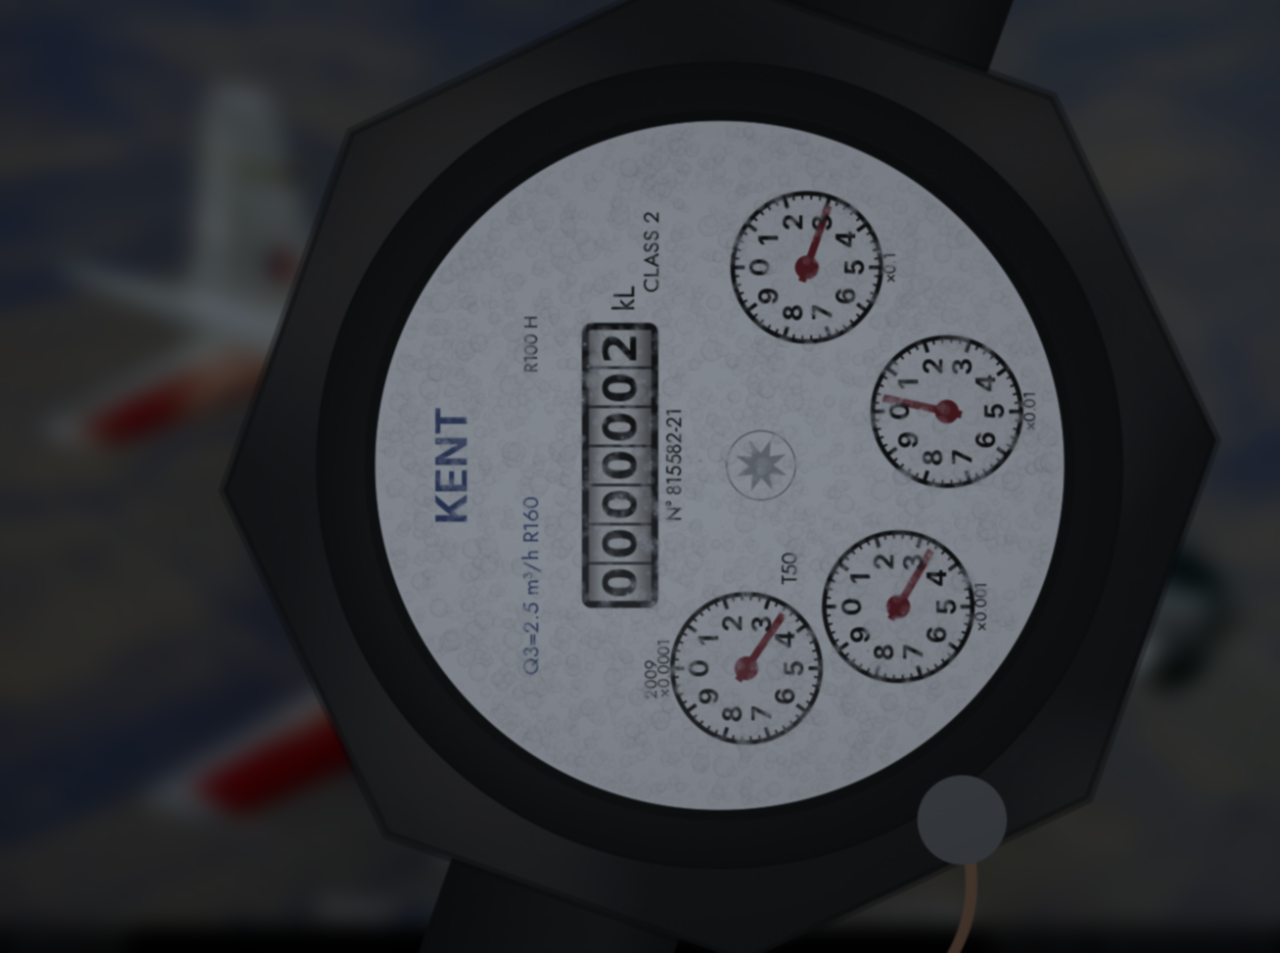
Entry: 2.3033kL
